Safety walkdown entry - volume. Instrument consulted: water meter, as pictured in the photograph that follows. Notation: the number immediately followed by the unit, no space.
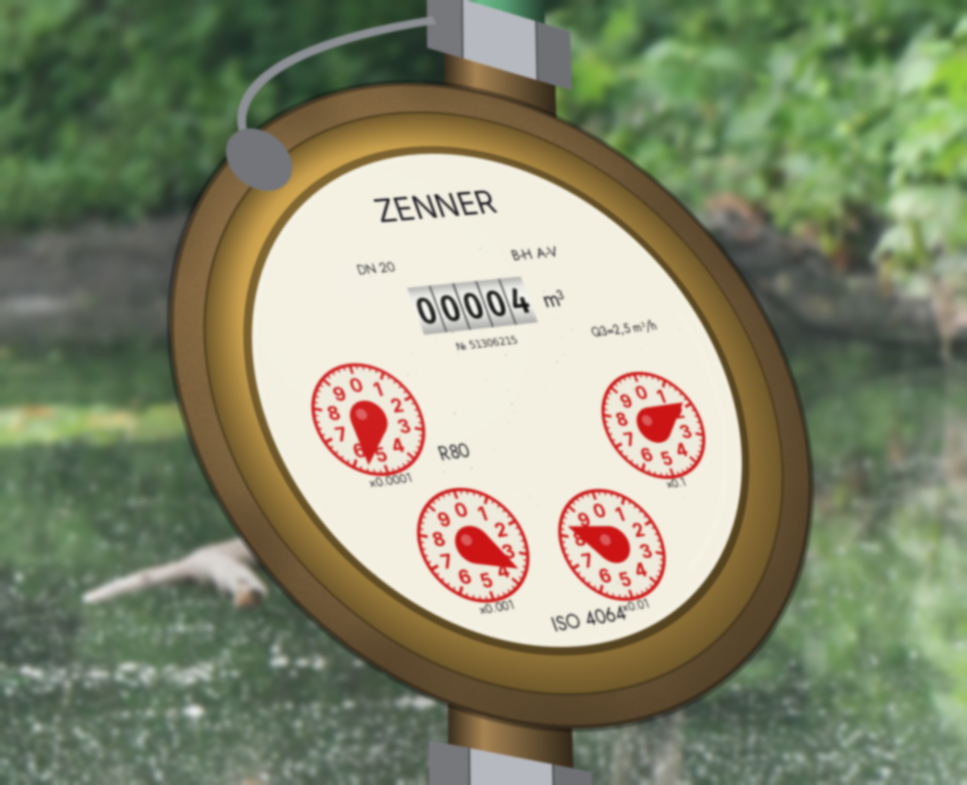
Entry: 4.1835m³
